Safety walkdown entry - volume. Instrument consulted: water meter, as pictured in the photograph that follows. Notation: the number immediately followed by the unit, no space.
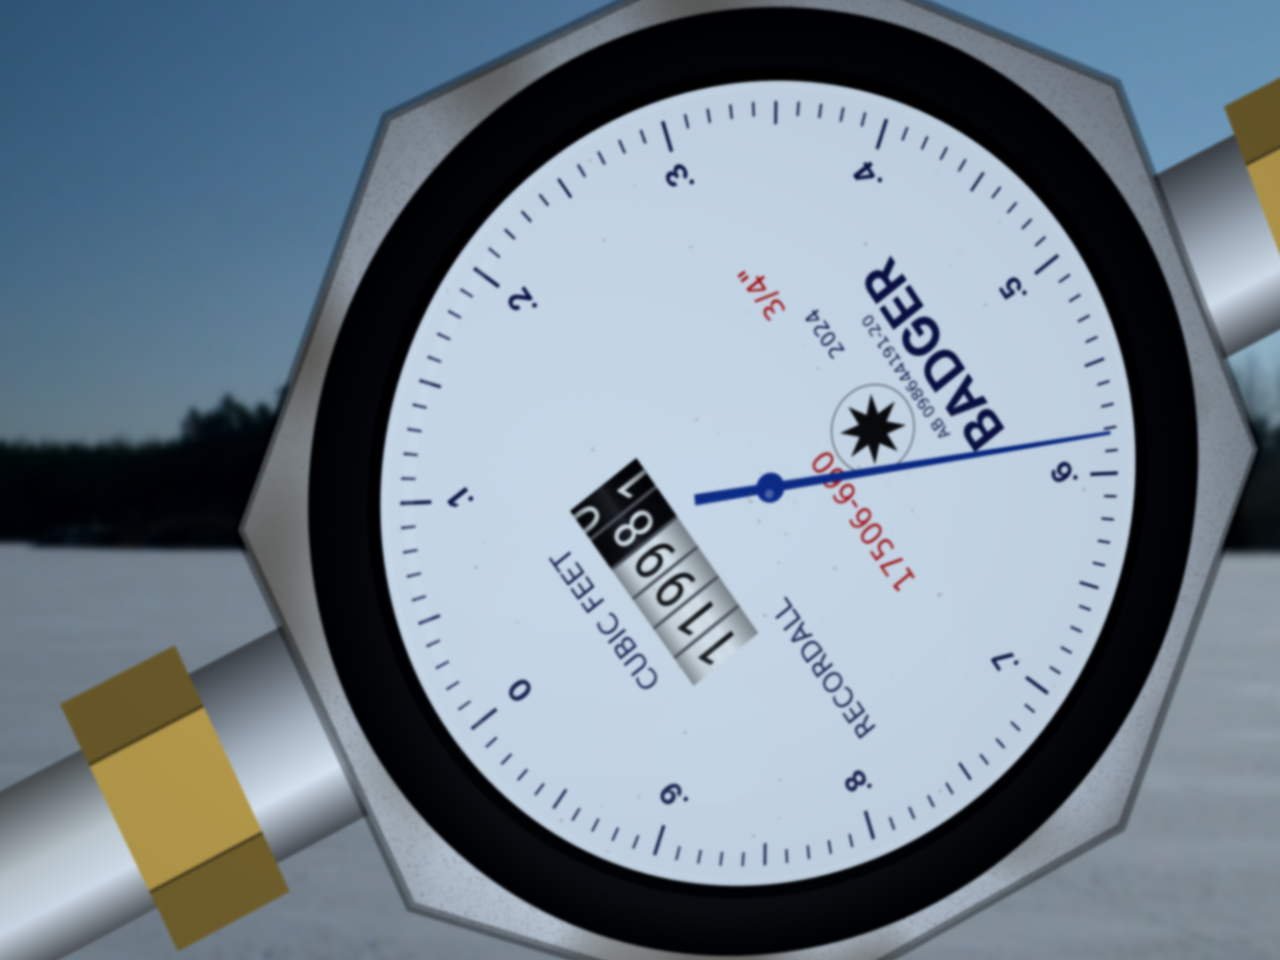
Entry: 119980.58ft³
